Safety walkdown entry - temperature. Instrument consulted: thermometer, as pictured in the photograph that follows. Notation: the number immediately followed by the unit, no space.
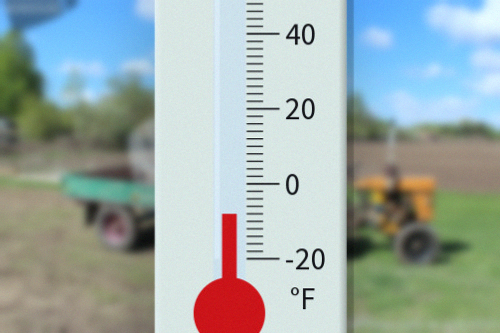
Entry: -8°F
